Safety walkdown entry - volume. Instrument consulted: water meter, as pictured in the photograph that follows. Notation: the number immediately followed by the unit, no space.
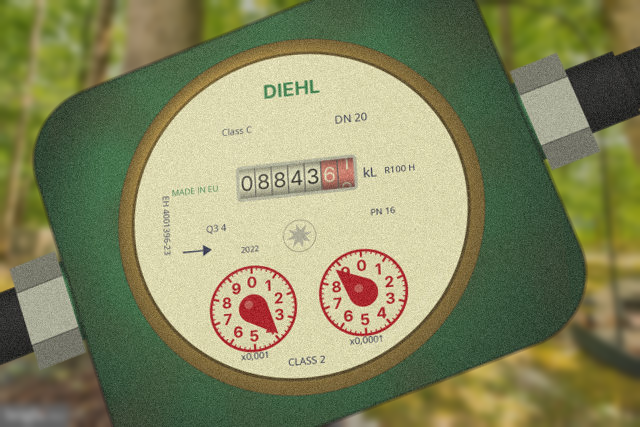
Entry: 8843.6138kL
